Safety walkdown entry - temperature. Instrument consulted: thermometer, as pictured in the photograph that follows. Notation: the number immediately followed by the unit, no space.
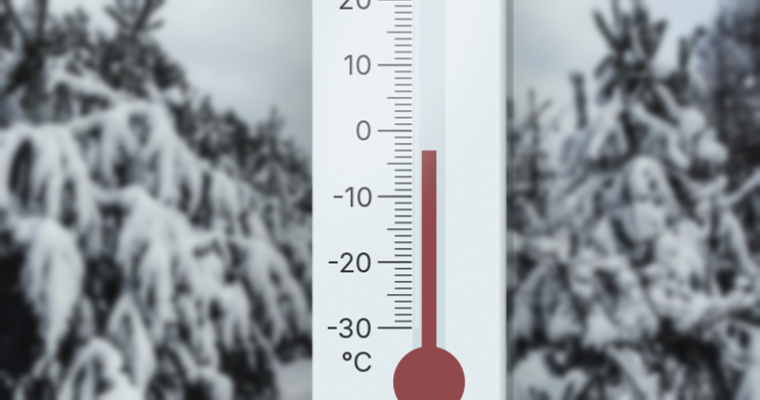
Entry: -3°C
